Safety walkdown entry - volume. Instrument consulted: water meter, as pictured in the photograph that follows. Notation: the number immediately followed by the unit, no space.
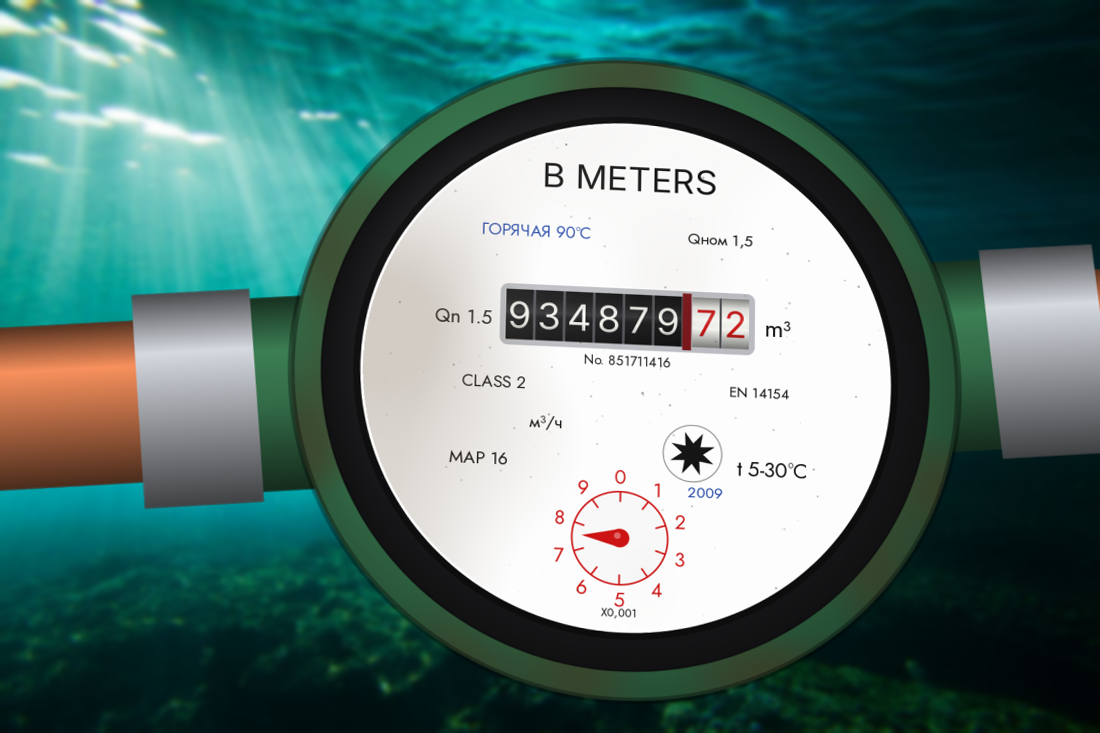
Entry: 934879.727m³
